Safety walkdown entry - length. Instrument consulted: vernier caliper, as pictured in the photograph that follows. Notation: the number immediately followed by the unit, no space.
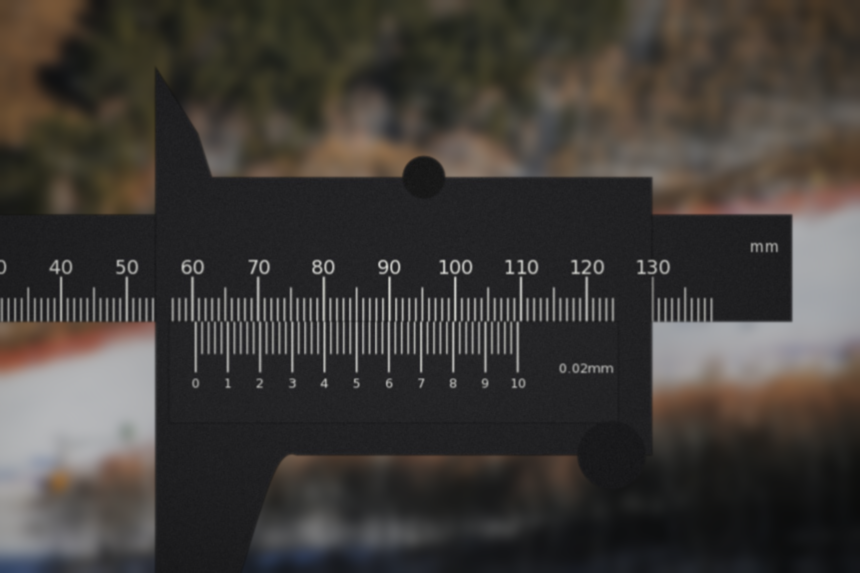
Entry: 60.5mm
